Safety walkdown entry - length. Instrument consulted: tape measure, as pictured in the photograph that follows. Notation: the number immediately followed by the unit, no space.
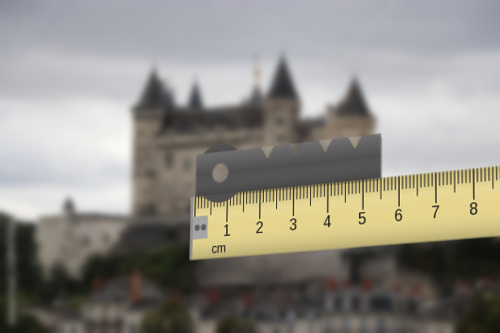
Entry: 5.5cm
